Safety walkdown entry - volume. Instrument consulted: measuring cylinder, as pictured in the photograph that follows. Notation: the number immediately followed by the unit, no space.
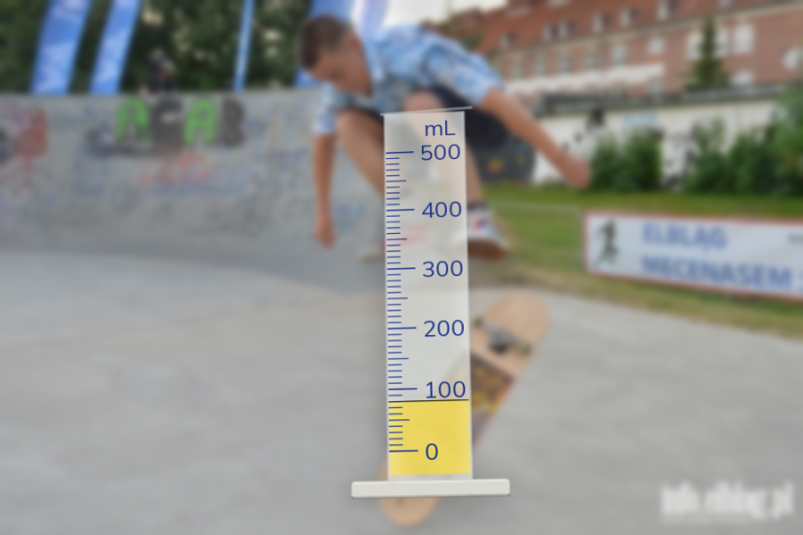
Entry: 80mL
